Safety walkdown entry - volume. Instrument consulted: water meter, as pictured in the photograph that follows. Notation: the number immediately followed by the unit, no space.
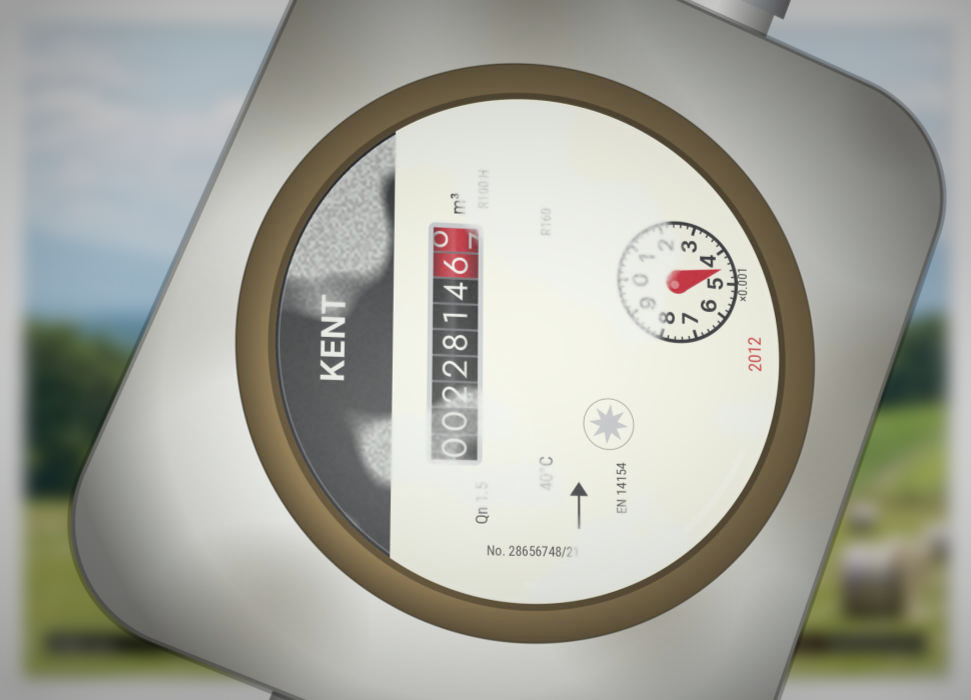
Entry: 22814.664m³
